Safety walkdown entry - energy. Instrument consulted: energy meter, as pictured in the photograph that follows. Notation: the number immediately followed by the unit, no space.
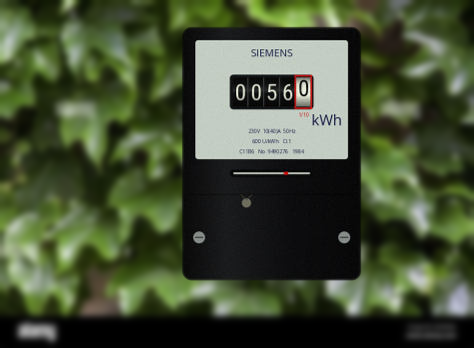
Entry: 56.0kWh
